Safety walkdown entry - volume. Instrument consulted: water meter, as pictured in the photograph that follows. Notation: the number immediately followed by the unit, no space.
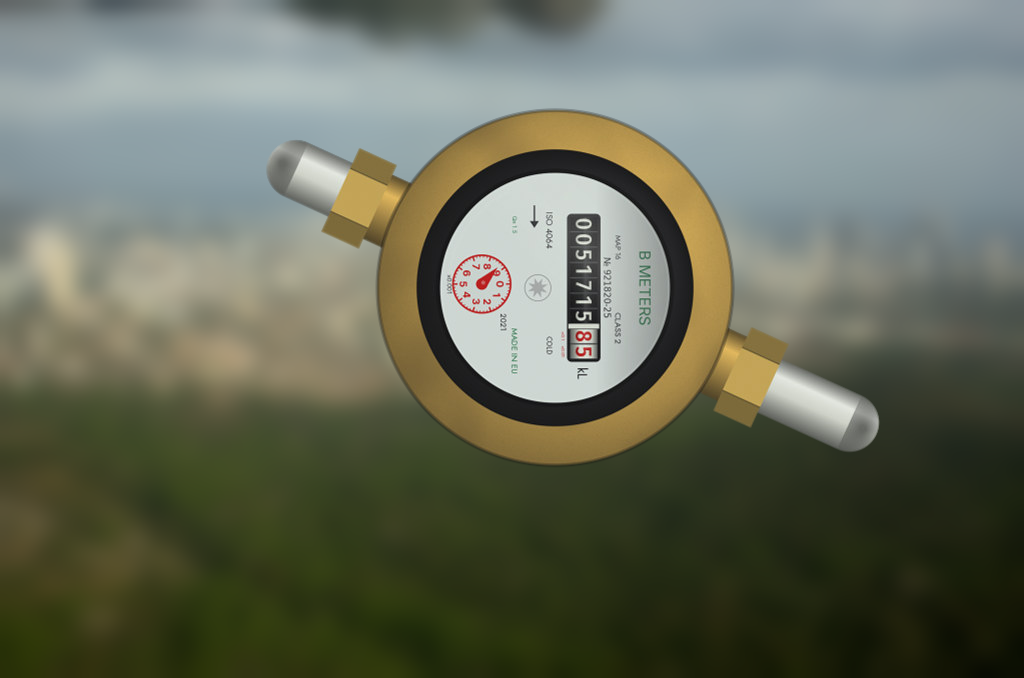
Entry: 51715.858kL
